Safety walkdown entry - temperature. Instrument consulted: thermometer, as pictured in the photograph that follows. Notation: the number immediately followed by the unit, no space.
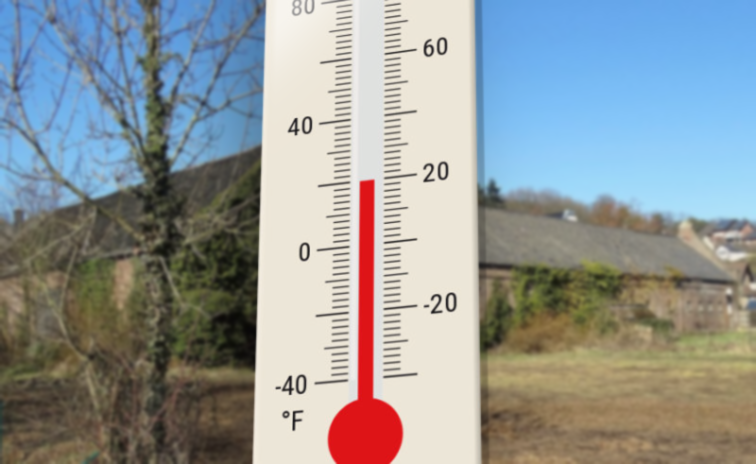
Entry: 20°F
